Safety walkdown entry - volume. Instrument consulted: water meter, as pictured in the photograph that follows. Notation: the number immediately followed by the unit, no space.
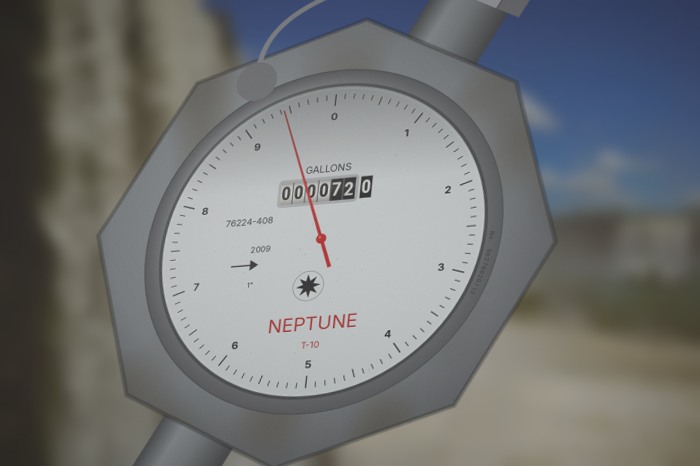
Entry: 719.4gal
